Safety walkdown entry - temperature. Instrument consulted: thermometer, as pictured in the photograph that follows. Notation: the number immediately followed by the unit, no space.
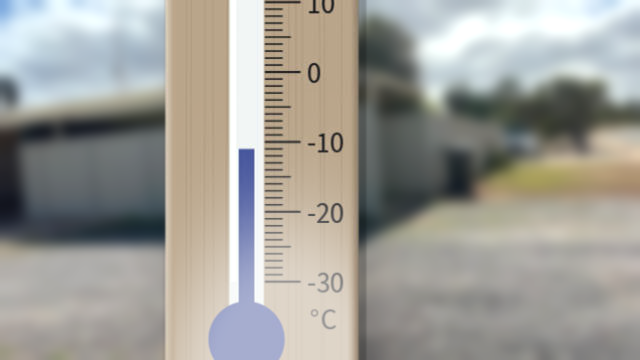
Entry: -11°C
